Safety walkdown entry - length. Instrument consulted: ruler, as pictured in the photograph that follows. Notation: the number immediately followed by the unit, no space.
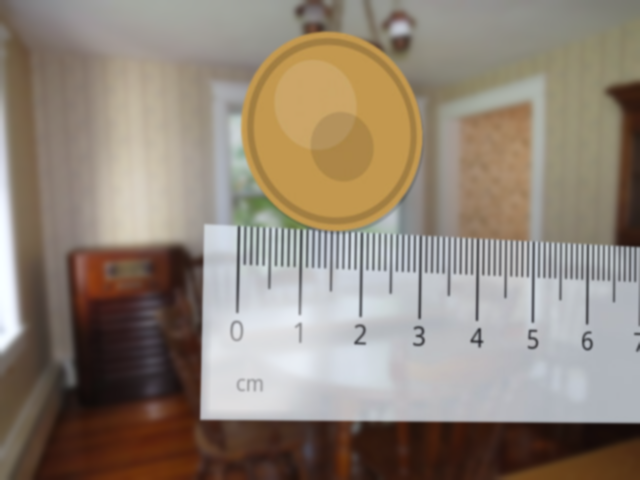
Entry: 3cm
